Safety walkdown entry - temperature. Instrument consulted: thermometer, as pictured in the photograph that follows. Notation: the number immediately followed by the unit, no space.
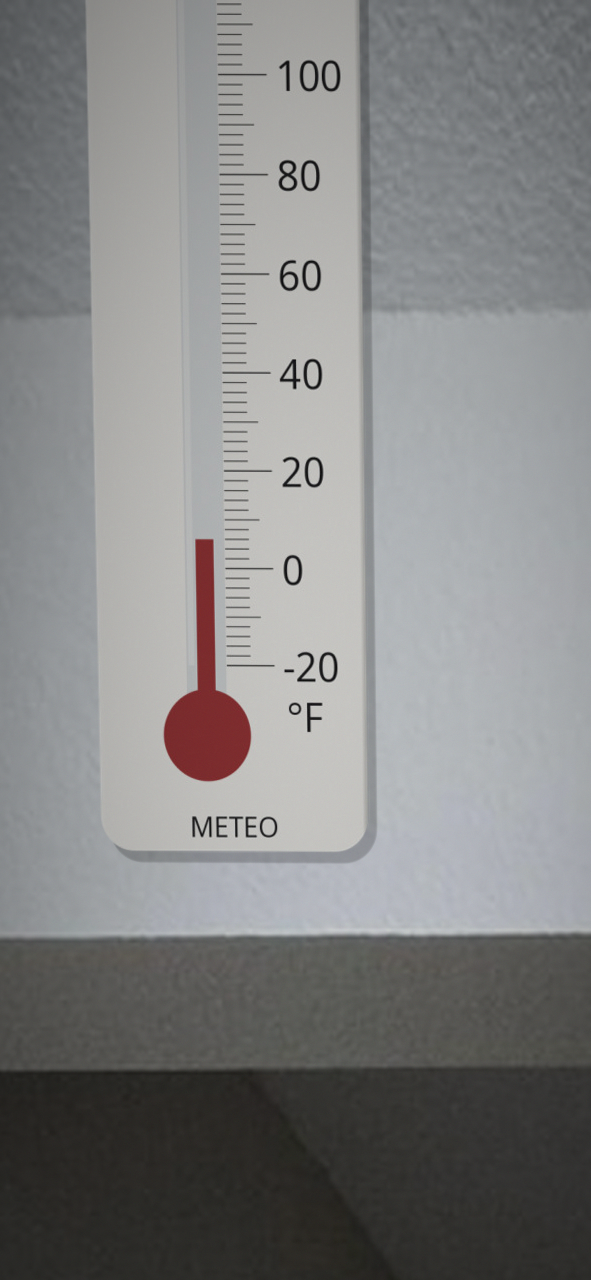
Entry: 6°F
